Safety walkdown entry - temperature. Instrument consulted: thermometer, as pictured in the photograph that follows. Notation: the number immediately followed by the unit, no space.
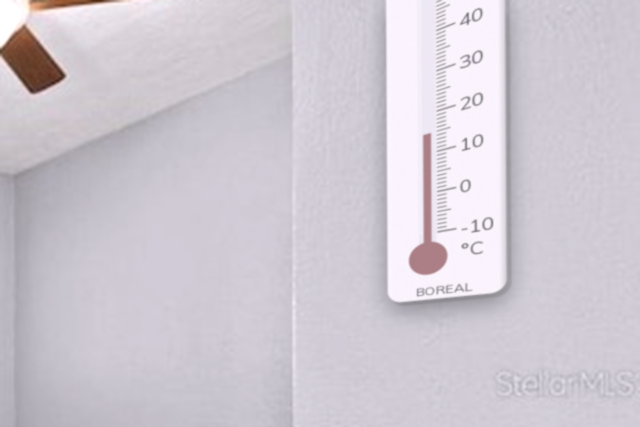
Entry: 15°C
